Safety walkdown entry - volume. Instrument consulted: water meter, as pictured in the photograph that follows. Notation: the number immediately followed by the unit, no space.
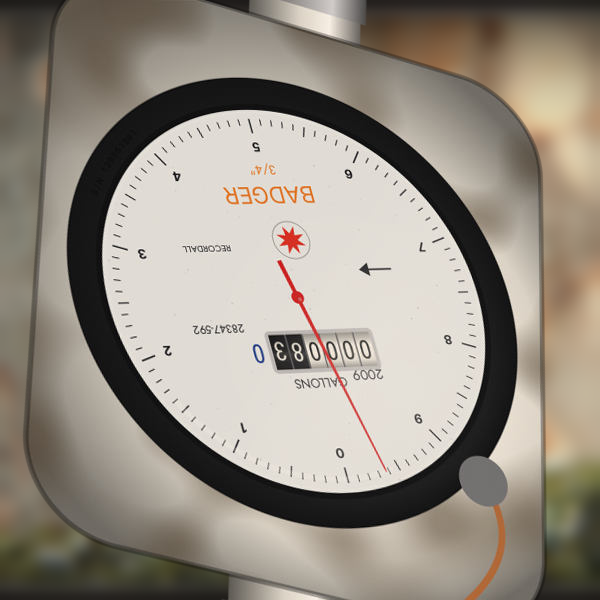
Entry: 829.6gal
